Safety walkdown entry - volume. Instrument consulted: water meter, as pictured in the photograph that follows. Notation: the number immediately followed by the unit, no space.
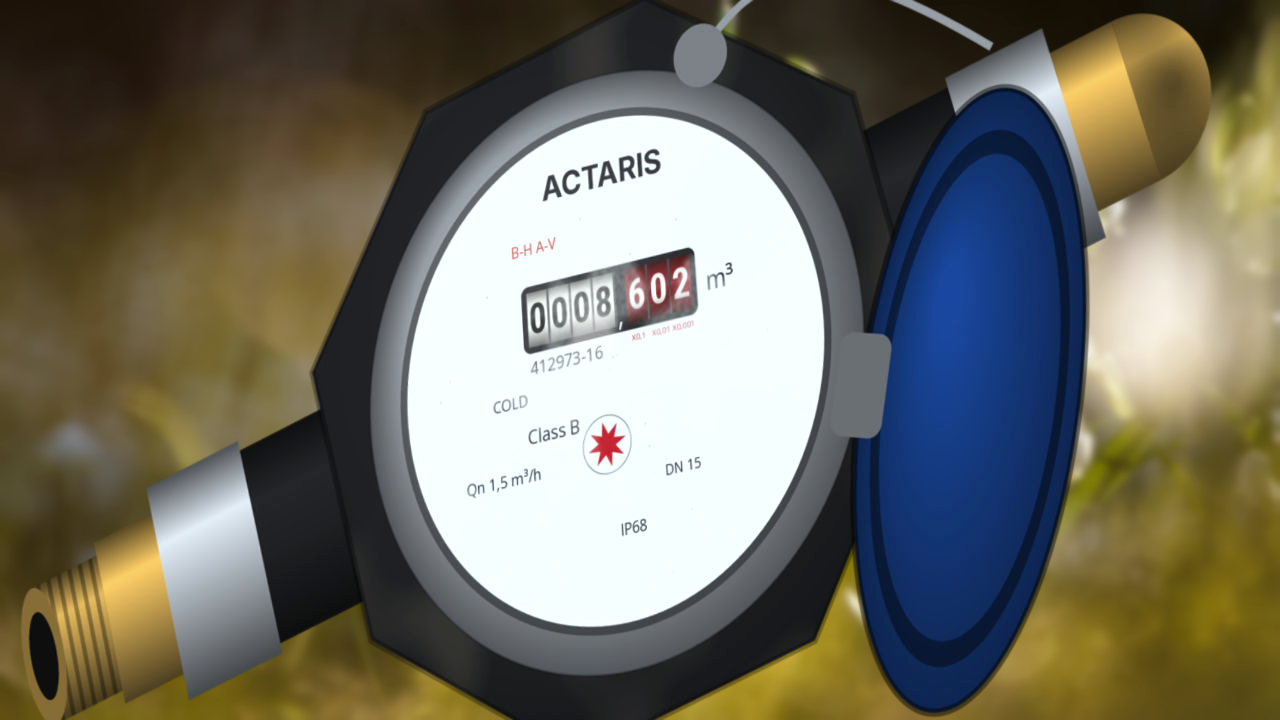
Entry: 8.602m³
